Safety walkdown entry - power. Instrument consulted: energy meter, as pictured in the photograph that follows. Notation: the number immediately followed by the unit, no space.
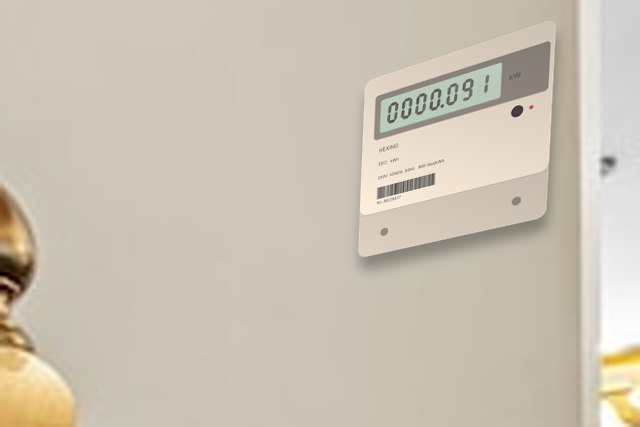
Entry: 0.091kW
